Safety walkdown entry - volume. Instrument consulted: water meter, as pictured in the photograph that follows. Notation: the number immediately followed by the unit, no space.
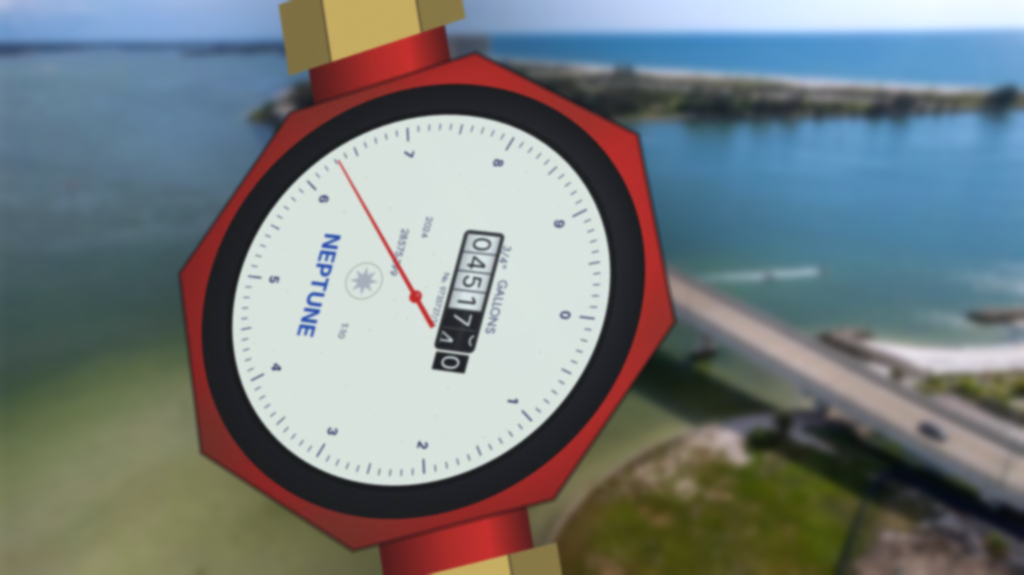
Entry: 451736.3gal
